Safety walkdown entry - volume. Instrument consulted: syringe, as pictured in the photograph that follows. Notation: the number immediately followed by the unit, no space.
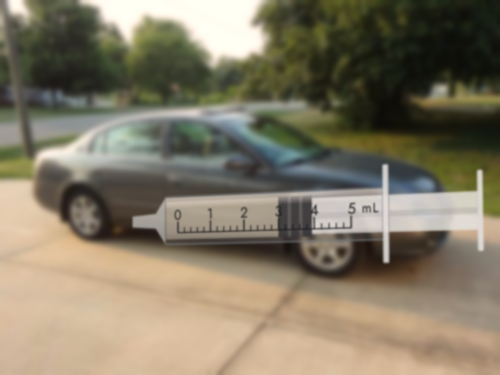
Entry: 3mL
